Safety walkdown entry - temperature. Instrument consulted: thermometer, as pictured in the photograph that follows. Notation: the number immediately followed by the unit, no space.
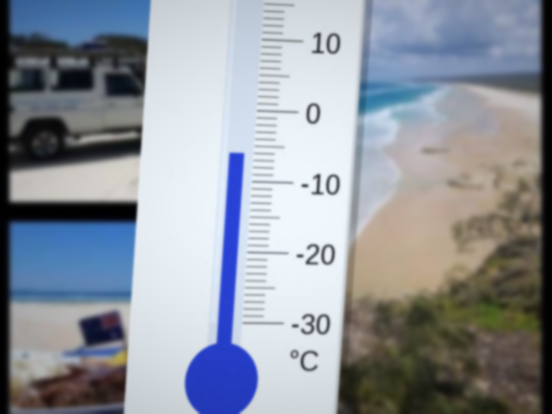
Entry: -6°C
